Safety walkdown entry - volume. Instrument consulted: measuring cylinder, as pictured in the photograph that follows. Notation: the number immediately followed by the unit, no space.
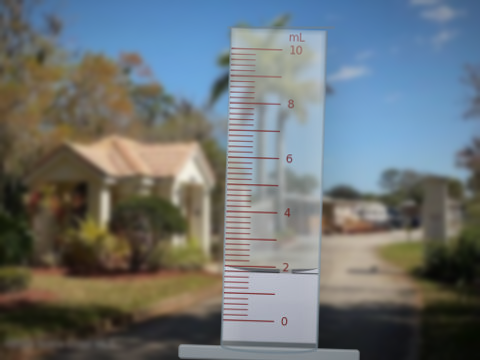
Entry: 1.8mL
